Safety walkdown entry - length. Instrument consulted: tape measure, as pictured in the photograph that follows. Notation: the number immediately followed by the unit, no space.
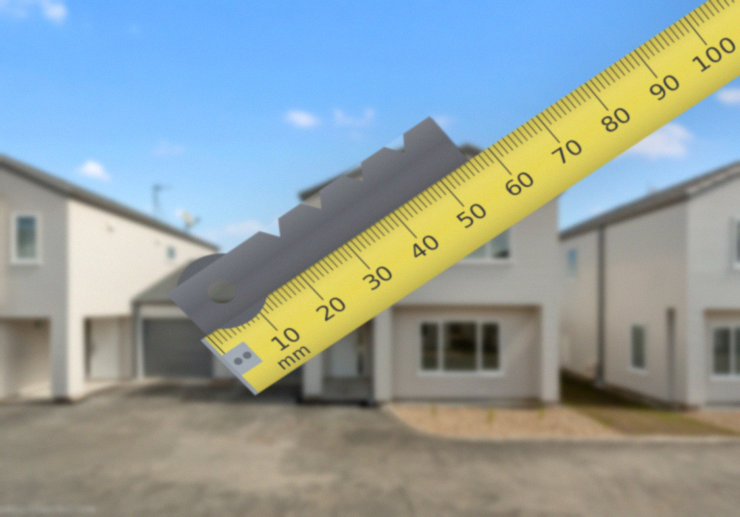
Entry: 56mm
